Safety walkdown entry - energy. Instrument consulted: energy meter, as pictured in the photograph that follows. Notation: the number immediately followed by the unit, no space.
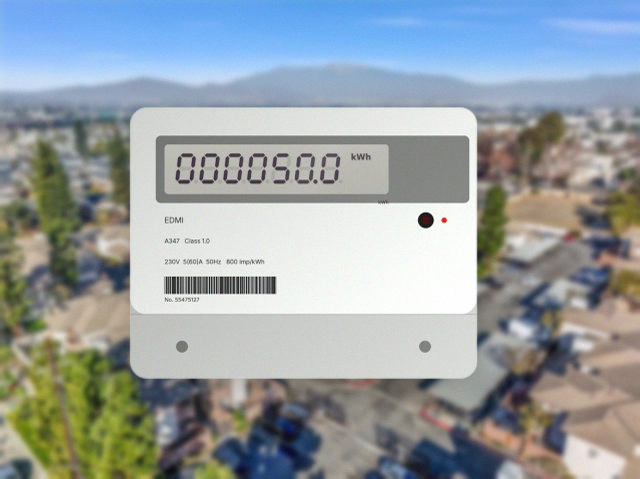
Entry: 50.0kWh
